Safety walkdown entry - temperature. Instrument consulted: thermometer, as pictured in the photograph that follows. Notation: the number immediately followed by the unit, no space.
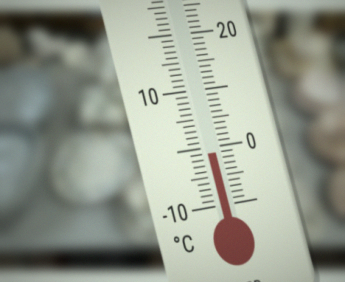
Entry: -1°C
